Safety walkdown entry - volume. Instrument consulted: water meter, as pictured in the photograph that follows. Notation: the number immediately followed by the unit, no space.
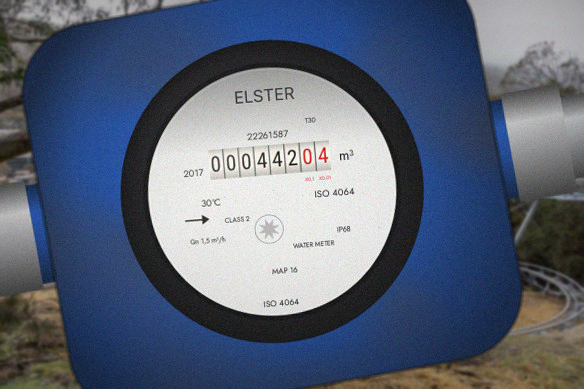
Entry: 442.04m³
